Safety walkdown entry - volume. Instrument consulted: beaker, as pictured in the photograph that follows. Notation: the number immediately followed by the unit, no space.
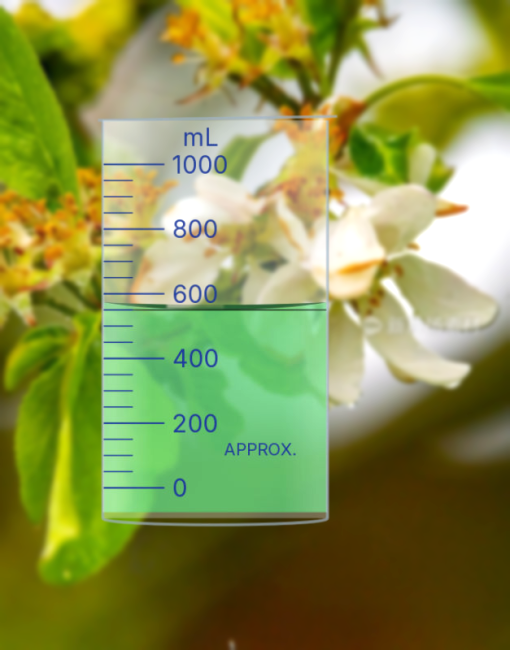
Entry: 550mL
